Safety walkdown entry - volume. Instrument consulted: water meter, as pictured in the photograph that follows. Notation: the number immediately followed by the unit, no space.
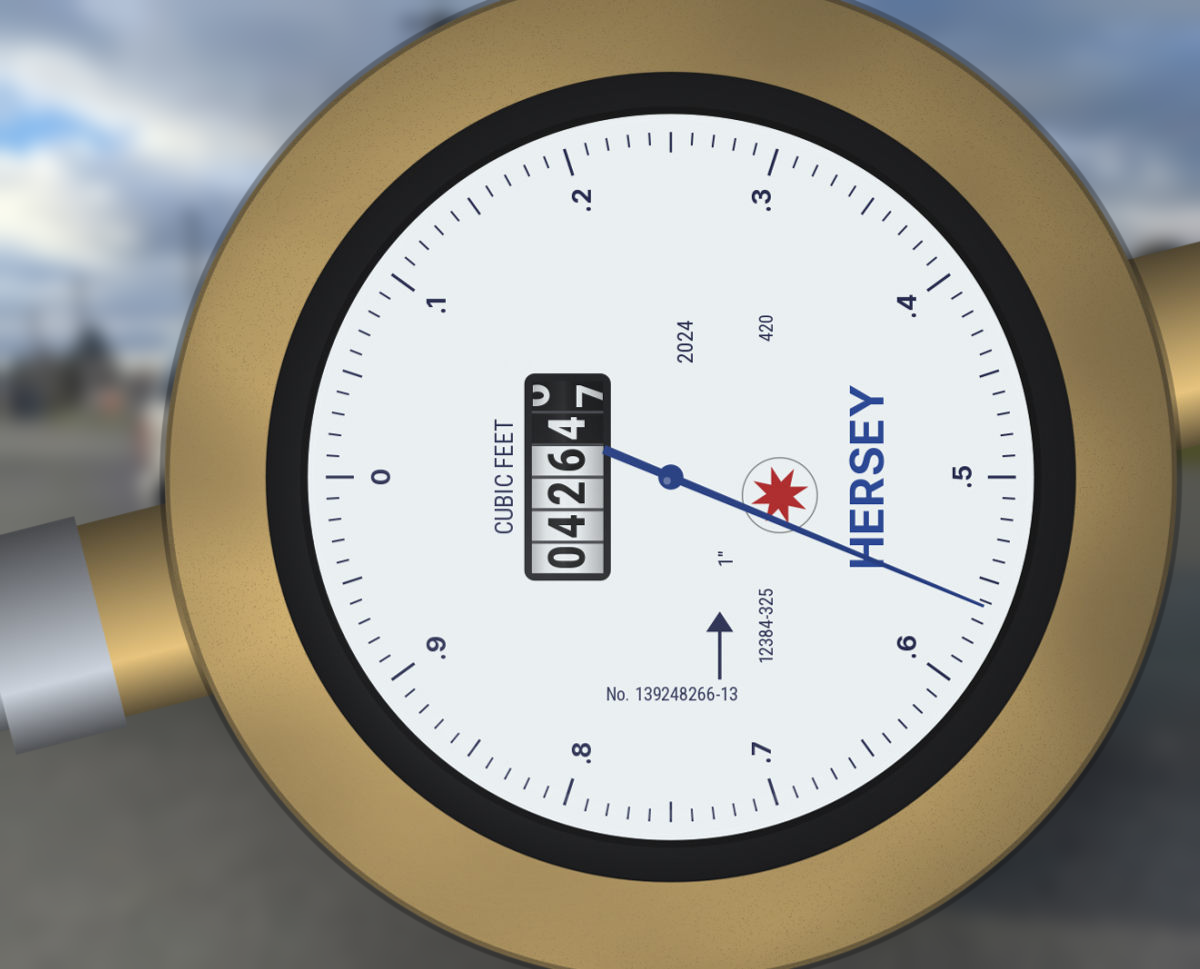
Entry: 42646.56ft³
